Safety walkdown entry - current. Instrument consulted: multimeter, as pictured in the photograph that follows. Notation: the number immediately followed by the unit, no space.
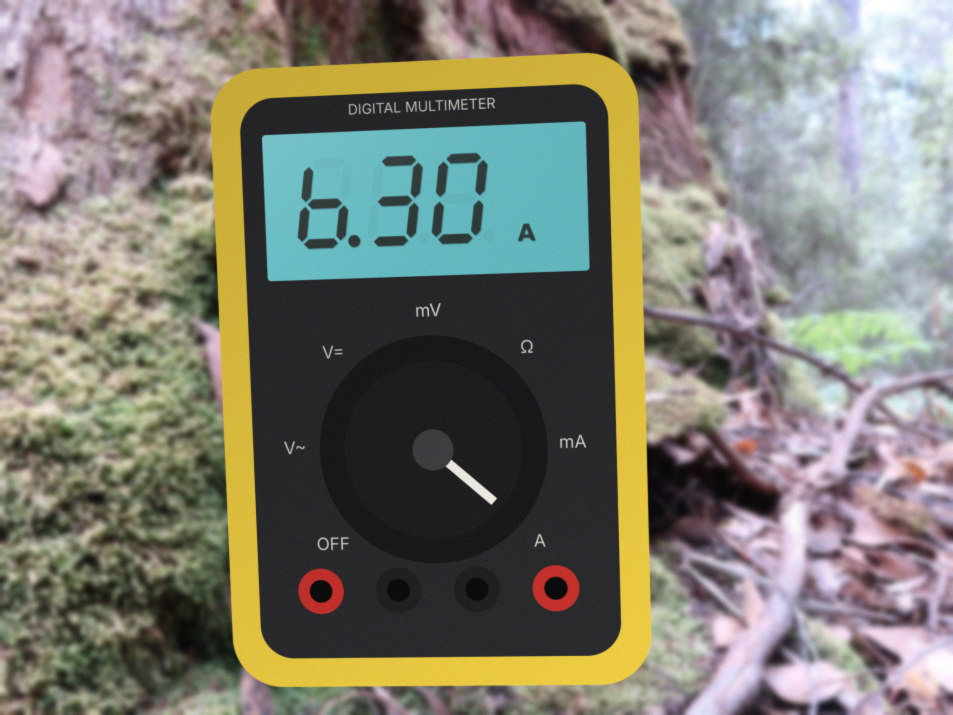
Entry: 6.30A
